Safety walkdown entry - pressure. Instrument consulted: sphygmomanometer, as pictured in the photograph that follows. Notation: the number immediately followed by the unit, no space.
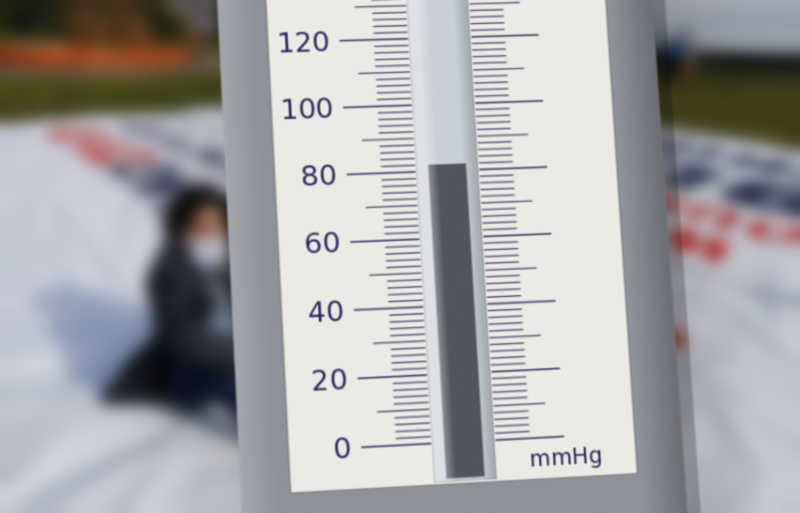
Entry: 82mmHg
